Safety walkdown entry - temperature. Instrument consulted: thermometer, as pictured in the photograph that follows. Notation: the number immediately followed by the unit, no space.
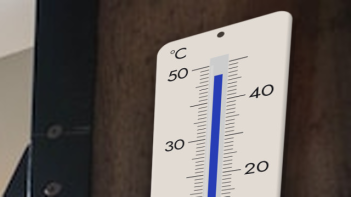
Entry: 47°C
